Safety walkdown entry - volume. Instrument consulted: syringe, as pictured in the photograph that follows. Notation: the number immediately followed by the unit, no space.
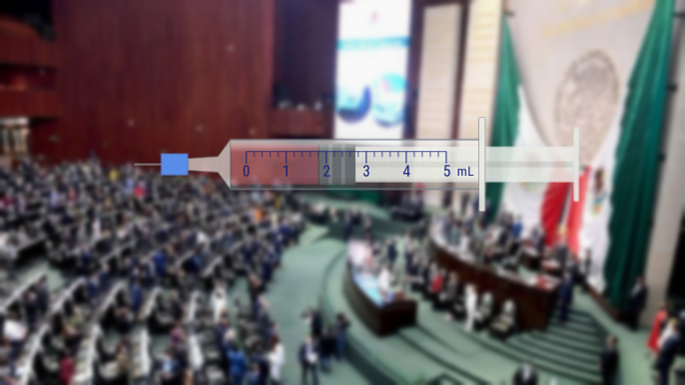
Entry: 1.8mL
